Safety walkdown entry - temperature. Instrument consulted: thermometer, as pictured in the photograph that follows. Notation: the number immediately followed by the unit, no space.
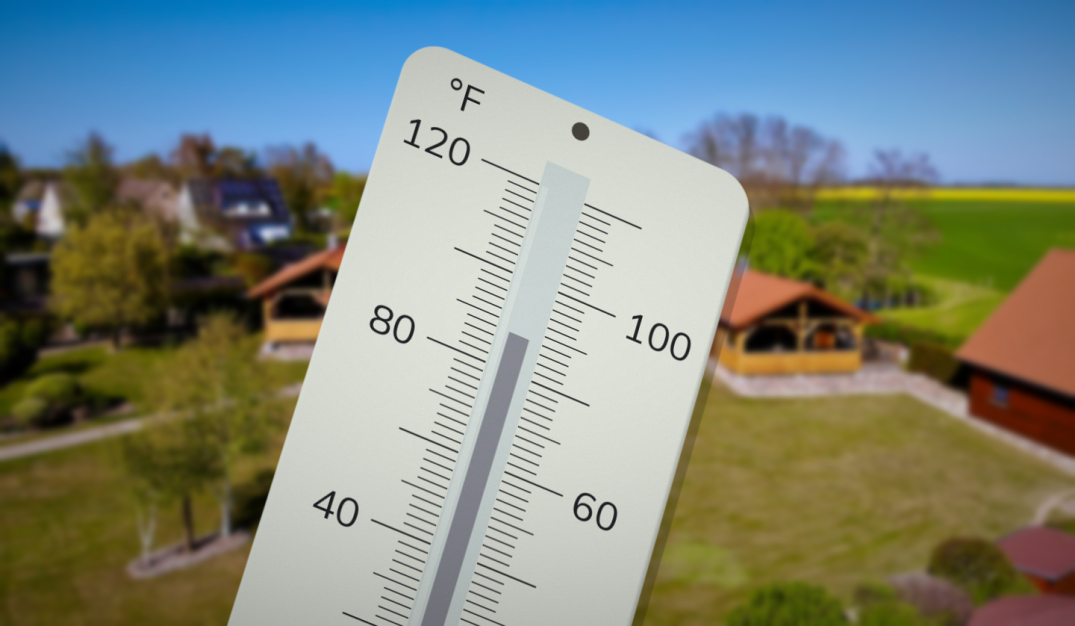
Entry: 88°F
